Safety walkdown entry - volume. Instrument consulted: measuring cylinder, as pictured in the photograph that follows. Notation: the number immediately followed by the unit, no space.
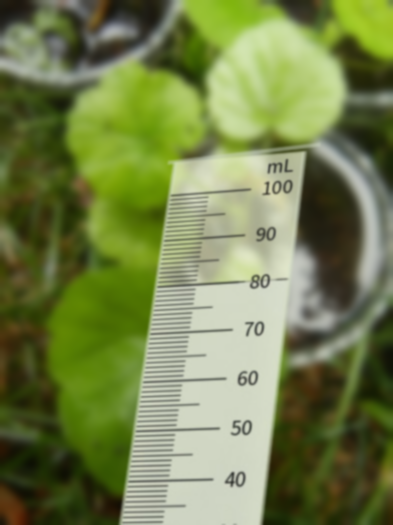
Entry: 80mL
